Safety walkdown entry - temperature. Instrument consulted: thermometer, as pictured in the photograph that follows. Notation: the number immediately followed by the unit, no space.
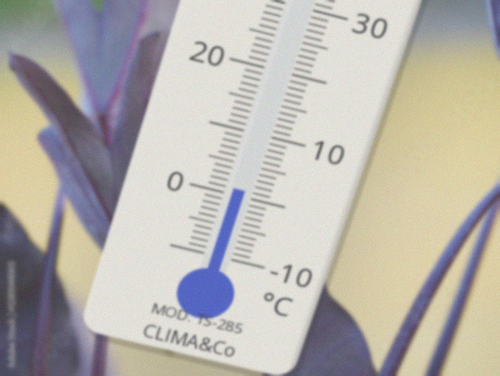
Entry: 1°C
